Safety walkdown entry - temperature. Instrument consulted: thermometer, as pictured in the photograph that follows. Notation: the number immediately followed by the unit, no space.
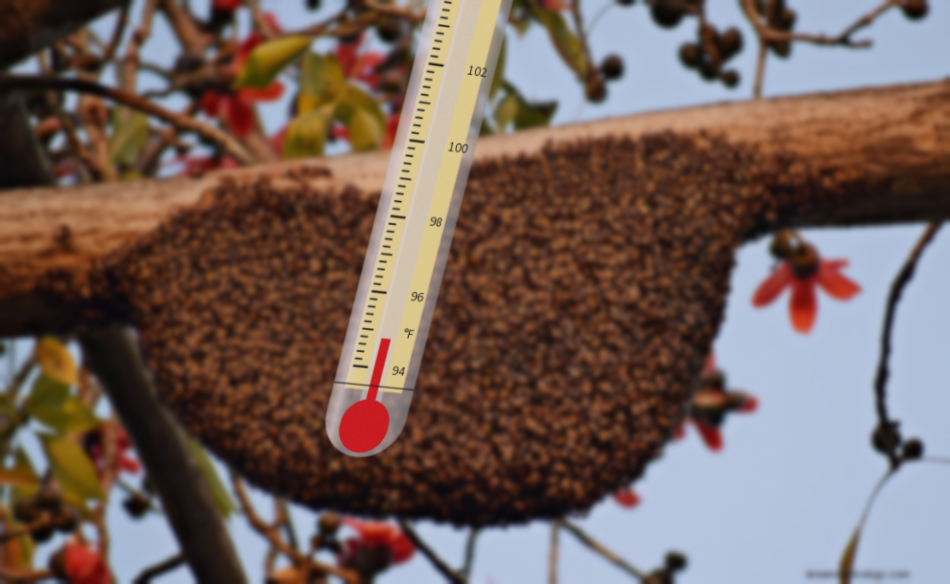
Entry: 94.8°F
